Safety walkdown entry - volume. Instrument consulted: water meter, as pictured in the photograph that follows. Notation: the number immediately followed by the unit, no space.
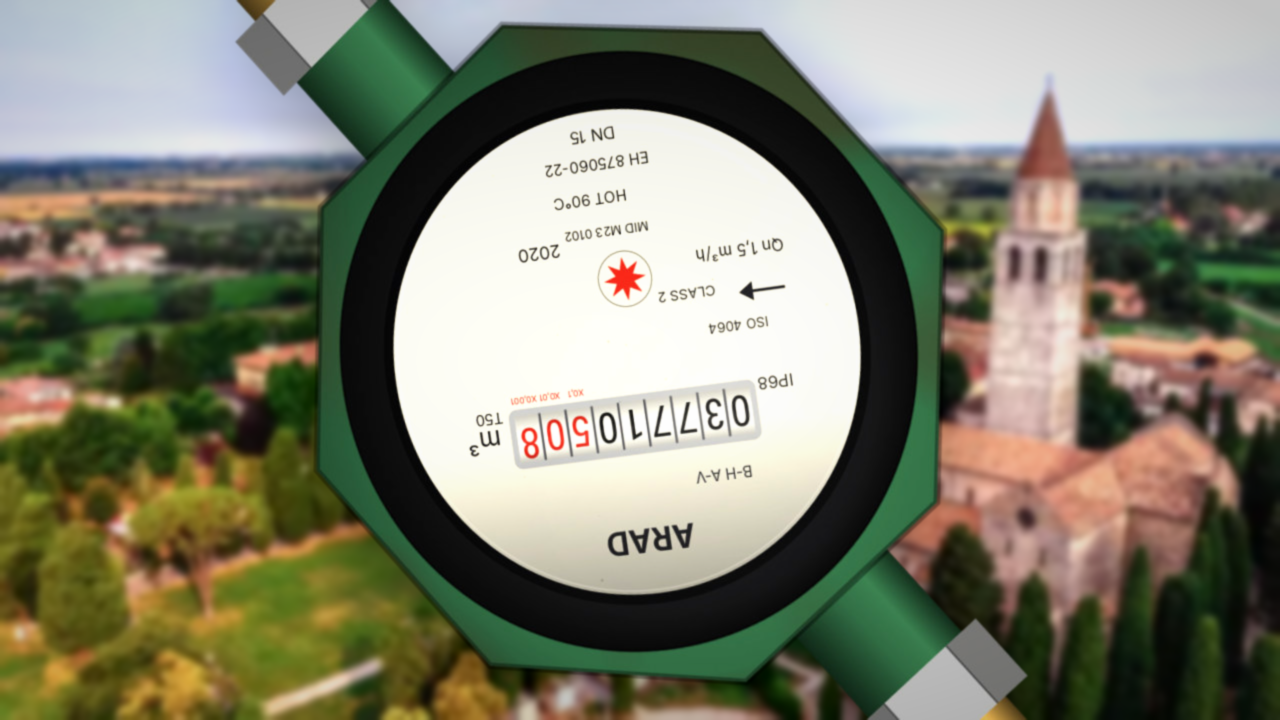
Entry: 37710.508m³
